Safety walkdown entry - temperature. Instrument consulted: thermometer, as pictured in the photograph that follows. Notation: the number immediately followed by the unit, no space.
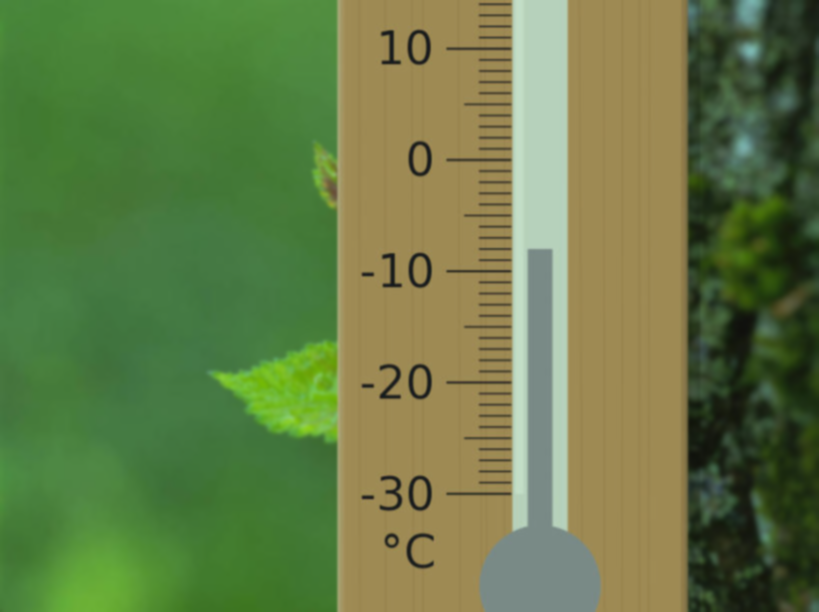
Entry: -8°C
